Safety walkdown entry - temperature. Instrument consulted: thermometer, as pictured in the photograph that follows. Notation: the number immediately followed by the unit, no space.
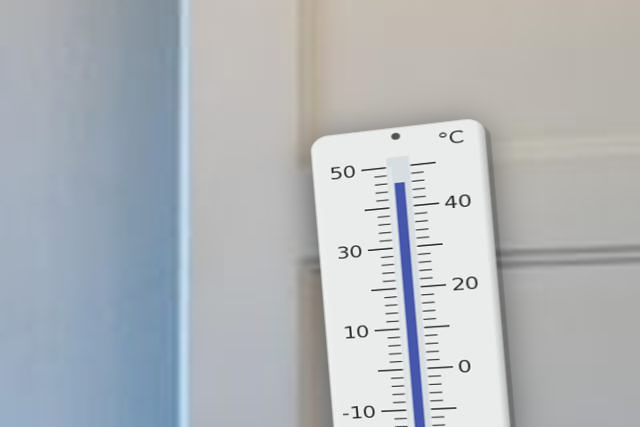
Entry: 46°C
